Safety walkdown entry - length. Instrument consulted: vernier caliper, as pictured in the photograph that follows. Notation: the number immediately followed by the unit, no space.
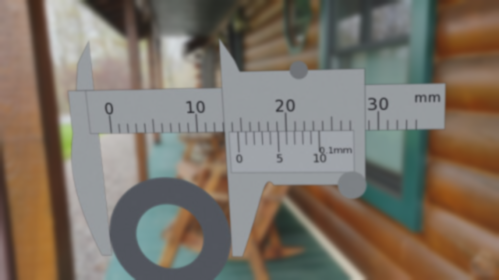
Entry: 14.6mm
